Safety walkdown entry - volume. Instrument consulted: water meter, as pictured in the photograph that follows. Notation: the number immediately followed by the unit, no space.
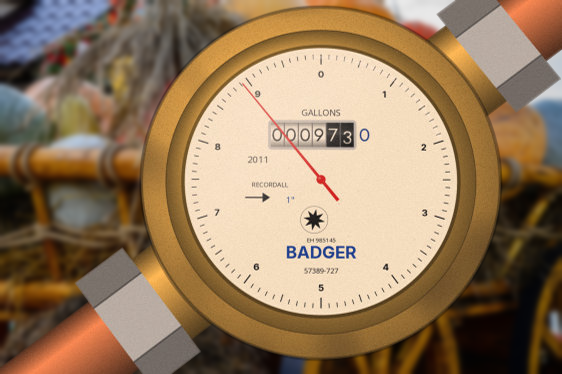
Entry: 9728.9gal
